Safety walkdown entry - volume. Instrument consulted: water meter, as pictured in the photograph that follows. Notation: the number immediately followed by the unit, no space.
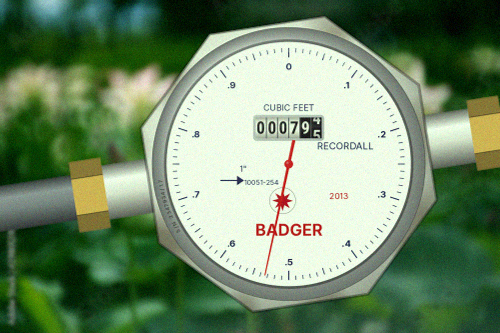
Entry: 794.53ft³
